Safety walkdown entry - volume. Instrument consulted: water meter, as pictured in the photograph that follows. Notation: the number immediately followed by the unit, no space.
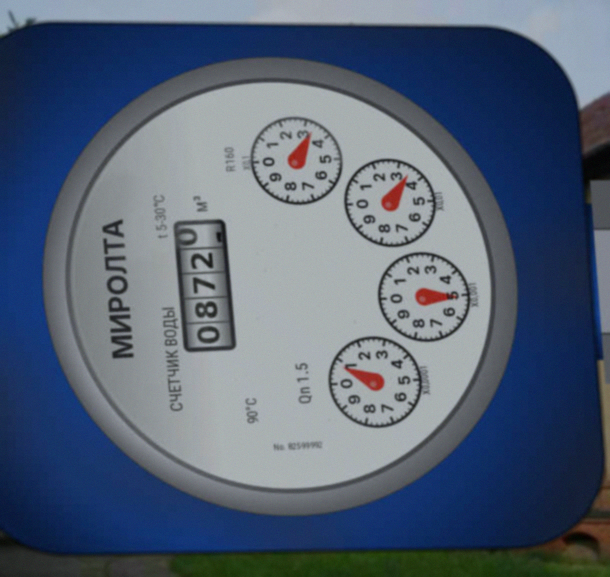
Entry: 8720.3350m³
